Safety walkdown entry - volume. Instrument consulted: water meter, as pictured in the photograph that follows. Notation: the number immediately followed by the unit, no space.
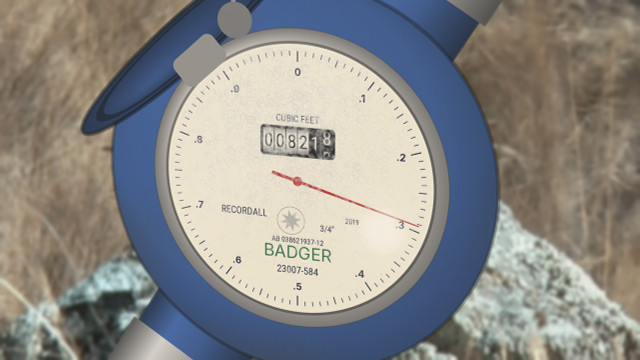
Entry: 8218.29ft³
